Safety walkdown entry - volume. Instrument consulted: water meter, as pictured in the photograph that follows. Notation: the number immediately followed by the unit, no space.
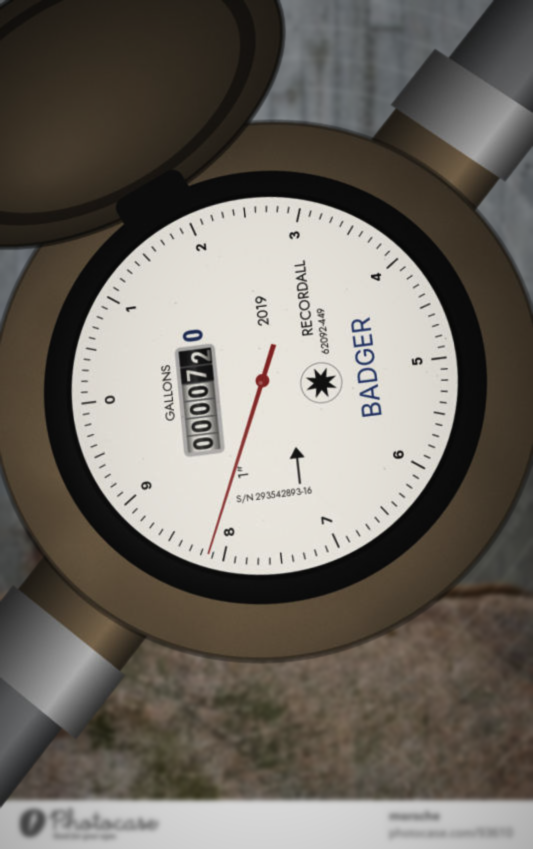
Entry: 718.1gal
